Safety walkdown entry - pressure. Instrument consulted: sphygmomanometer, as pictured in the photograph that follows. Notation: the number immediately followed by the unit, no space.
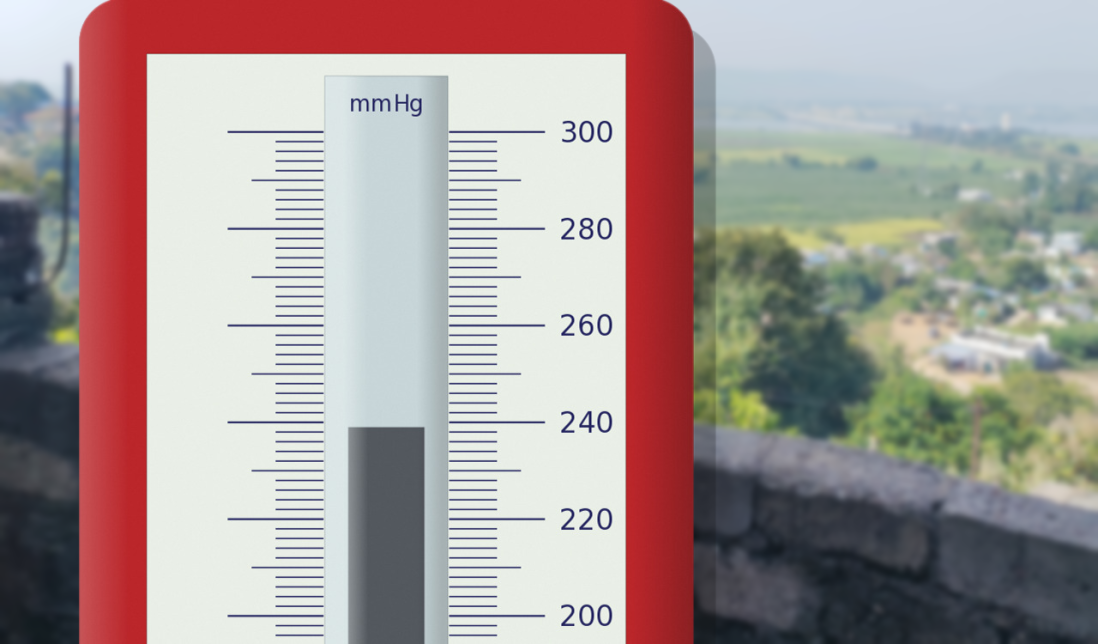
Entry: 239mmHg
